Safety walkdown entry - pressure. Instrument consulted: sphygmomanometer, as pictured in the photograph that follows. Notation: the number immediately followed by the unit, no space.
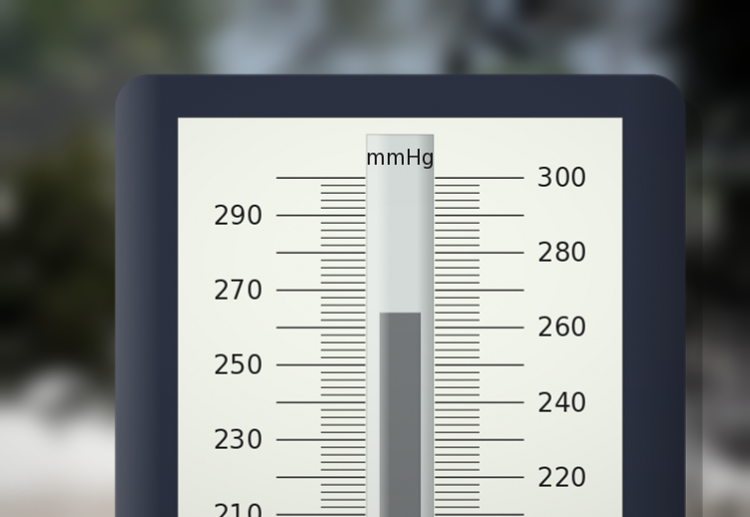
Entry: 264mmHg
